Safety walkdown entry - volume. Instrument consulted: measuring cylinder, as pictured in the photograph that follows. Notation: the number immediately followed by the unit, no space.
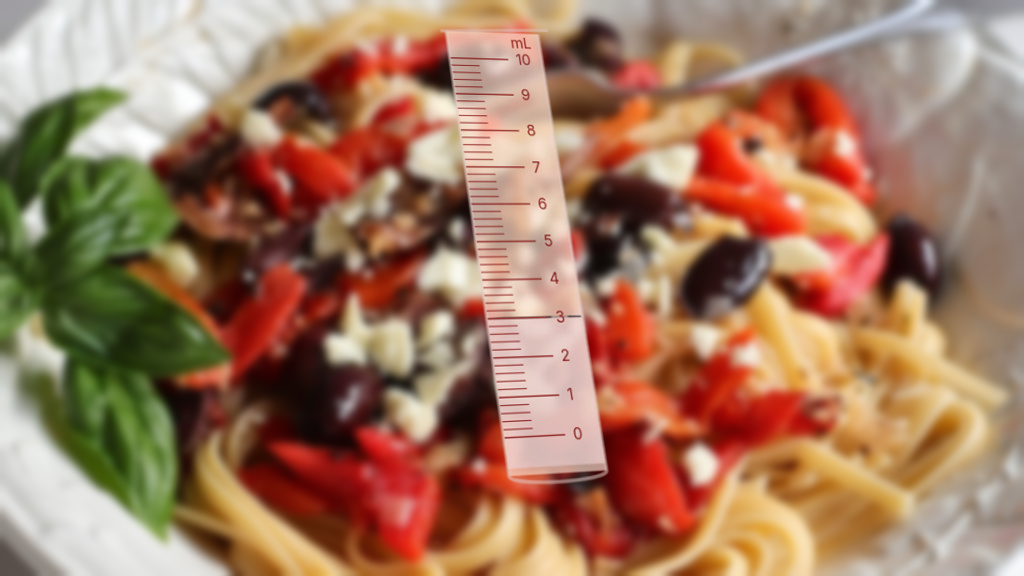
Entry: 3mL
